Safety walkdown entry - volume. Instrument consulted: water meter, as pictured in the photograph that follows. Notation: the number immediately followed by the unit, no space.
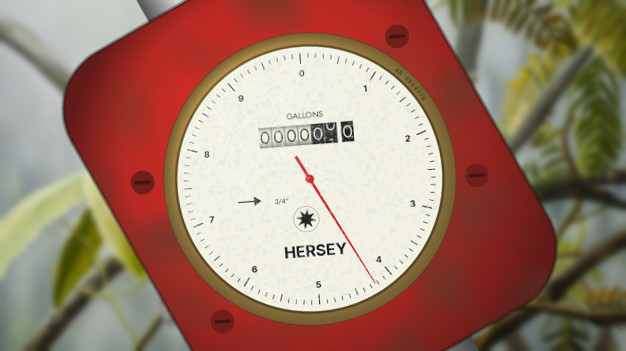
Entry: 4.2gal
